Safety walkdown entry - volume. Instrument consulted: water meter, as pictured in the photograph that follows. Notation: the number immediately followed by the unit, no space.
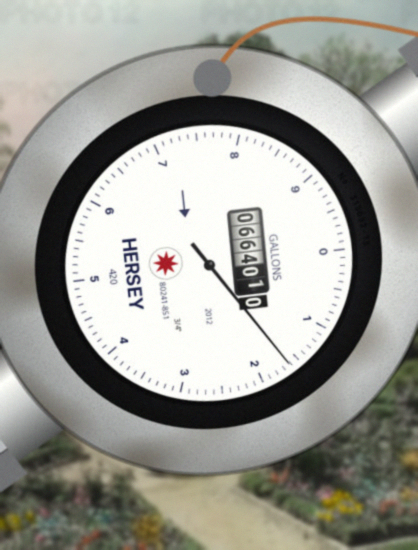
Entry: 664011.6gal
